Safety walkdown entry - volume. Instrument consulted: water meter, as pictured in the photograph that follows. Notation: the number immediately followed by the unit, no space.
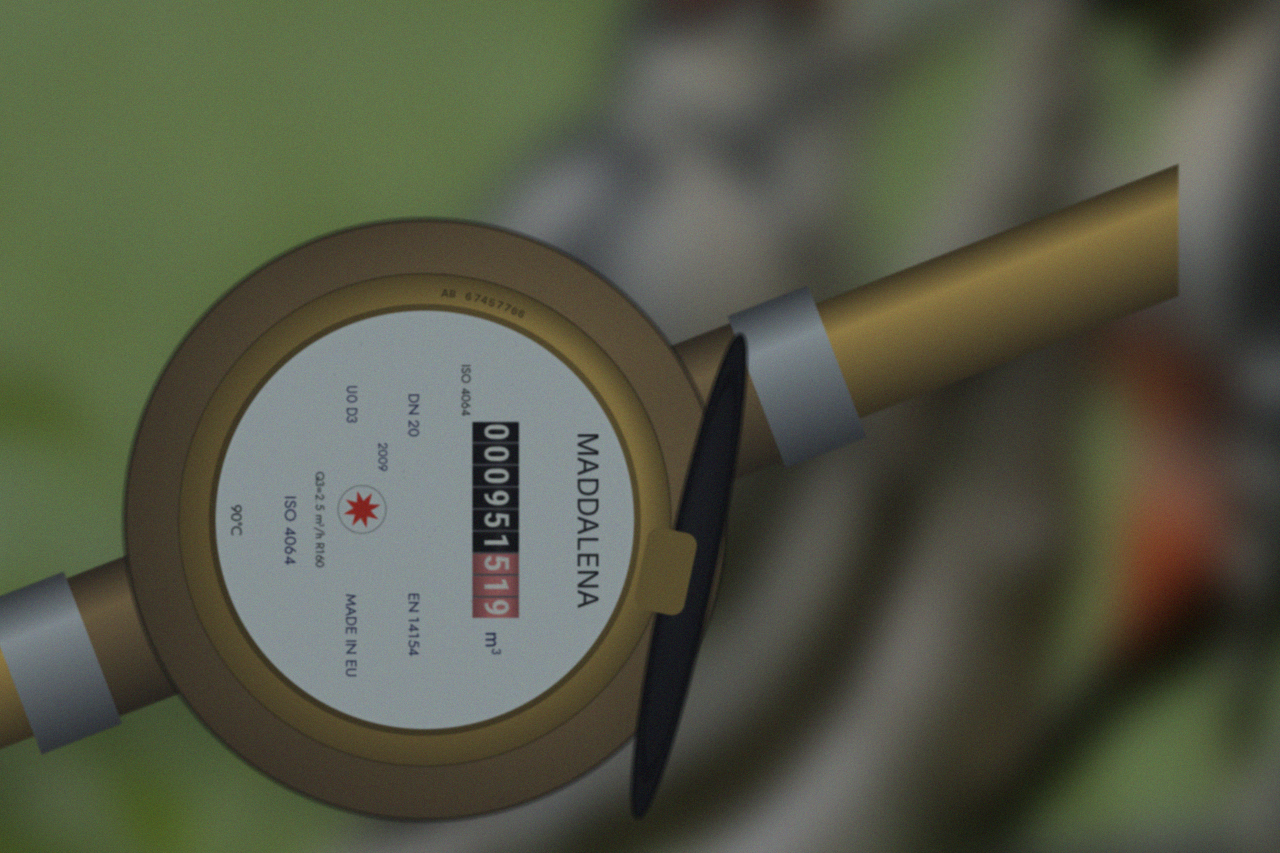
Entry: 951.519m³
